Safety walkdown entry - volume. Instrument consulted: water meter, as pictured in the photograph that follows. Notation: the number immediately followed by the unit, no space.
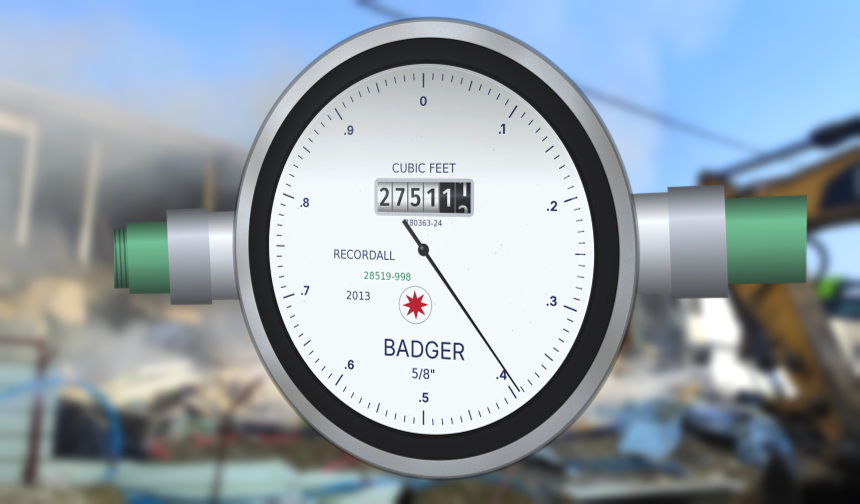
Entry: 275111.39ft³
